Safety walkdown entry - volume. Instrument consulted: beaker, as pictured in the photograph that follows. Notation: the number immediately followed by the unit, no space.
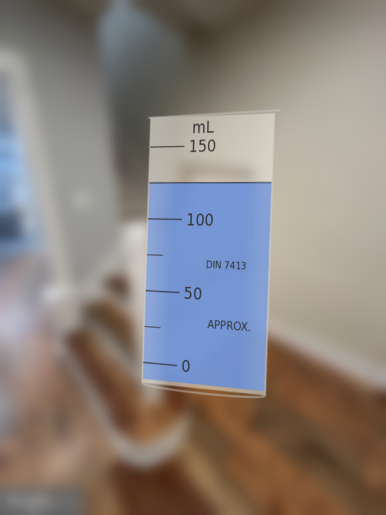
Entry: 125mL
